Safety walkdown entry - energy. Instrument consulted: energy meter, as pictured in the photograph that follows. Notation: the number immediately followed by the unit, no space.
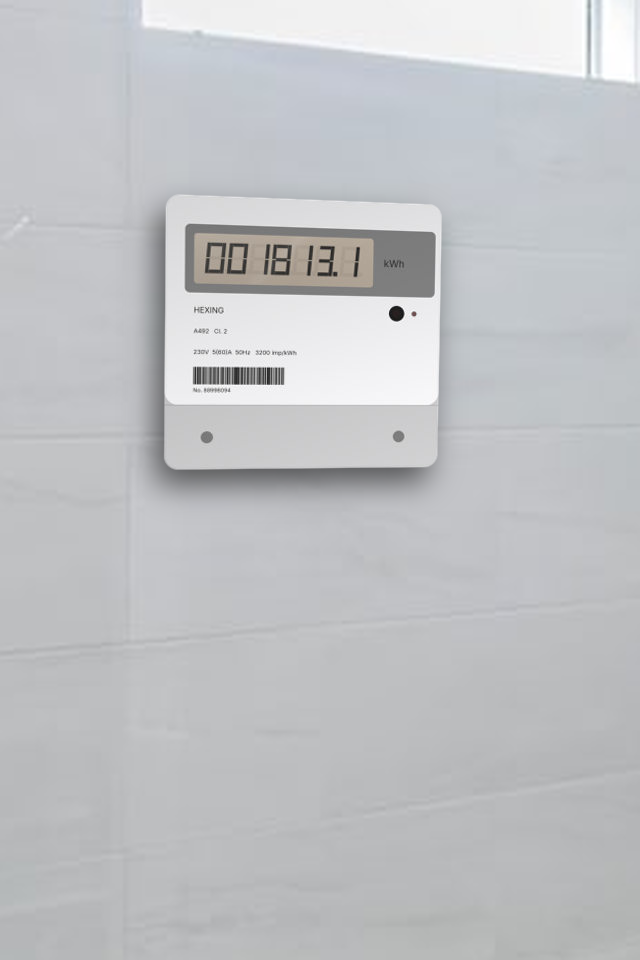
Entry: 1813.1kWh
